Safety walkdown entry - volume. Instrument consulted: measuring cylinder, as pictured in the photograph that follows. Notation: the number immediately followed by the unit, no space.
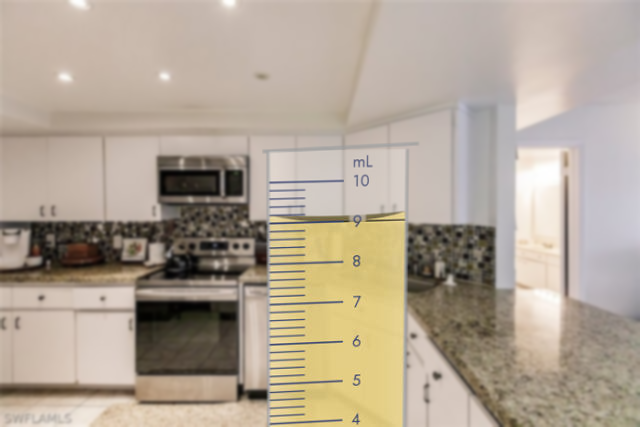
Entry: 9mL
